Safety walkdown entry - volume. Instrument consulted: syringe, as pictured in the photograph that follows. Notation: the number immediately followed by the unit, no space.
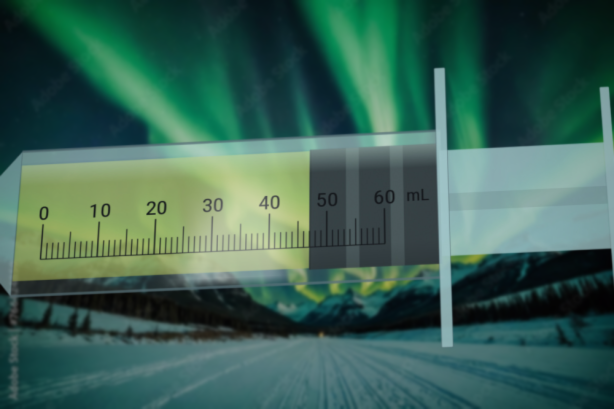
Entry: 47mL
